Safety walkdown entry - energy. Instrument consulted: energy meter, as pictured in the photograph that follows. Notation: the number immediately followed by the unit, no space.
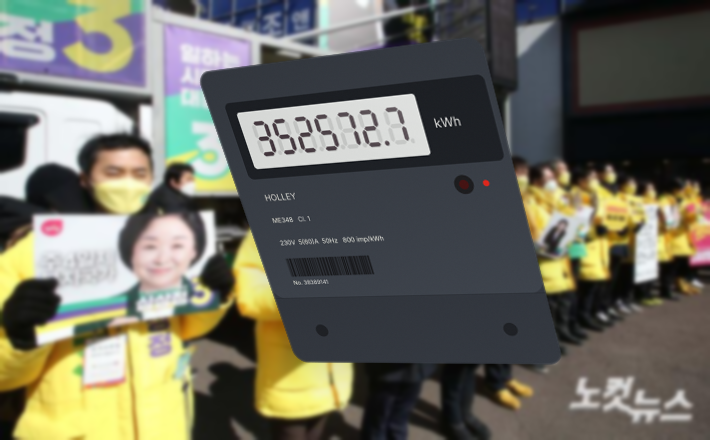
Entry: 352572.7kWh
